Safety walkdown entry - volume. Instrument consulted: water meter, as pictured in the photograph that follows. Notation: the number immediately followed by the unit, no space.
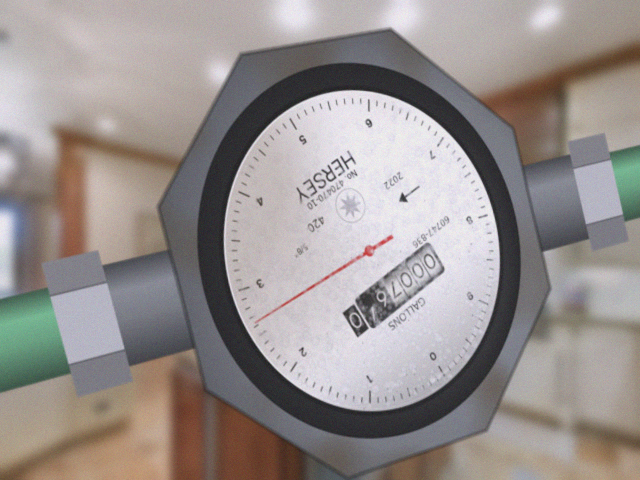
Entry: 7672.6gal
